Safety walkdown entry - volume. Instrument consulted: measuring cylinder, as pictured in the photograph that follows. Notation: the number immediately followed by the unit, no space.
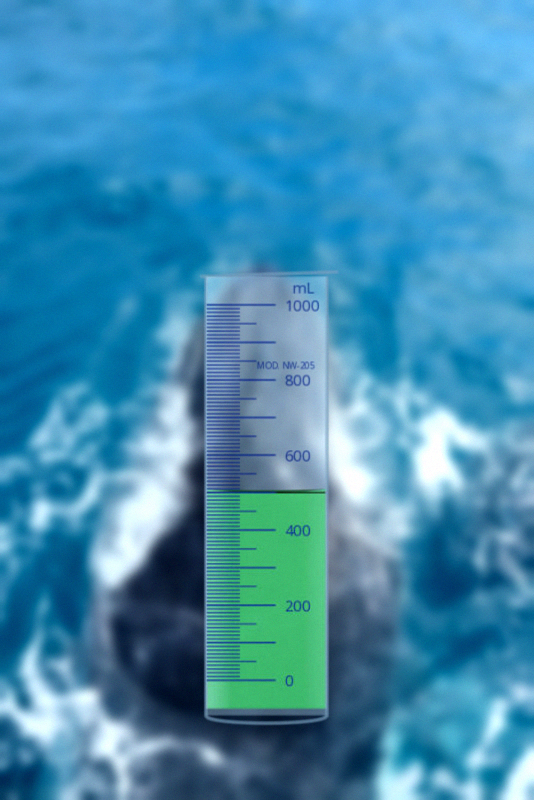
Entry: 500mL
